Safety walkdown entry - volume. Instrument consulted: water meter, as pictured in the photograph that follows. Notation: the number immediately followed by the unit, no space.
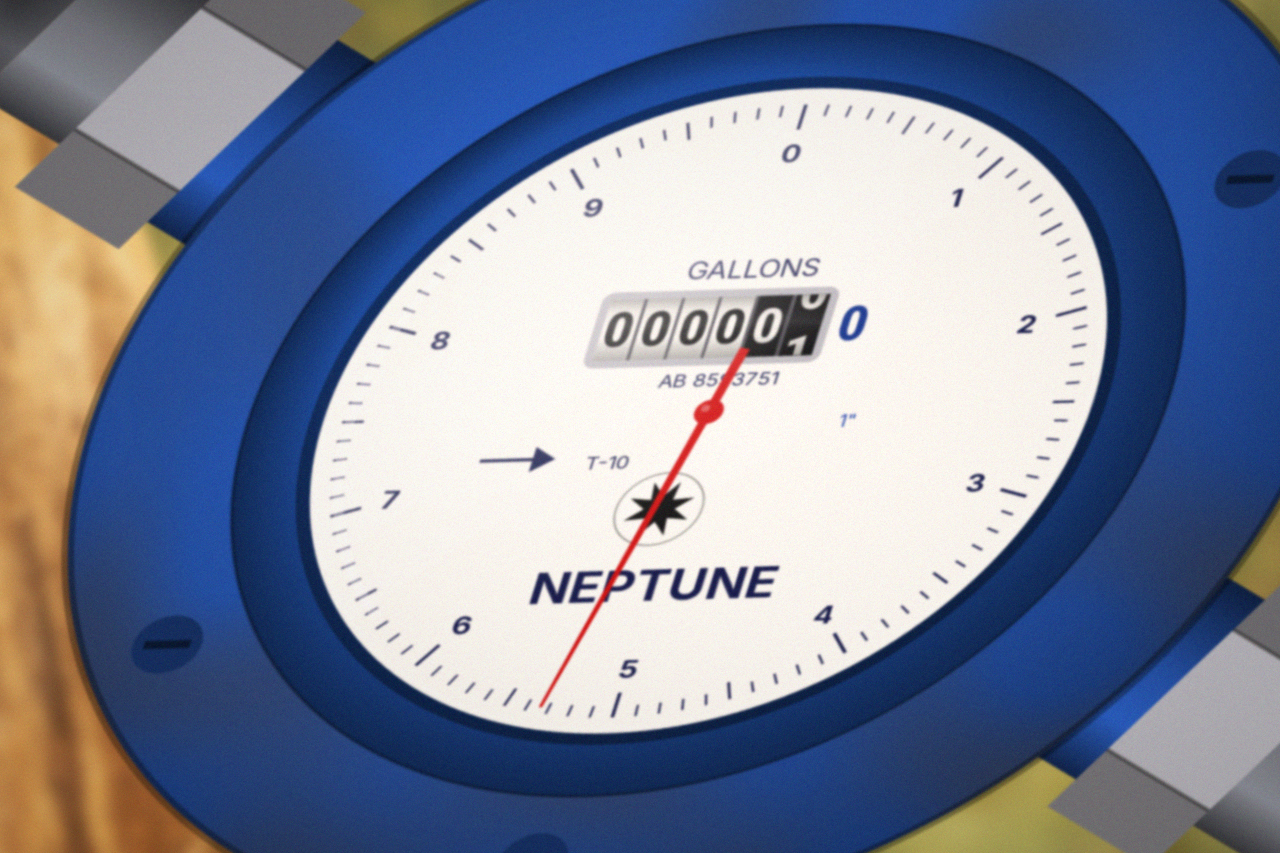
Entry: 5.3gal
